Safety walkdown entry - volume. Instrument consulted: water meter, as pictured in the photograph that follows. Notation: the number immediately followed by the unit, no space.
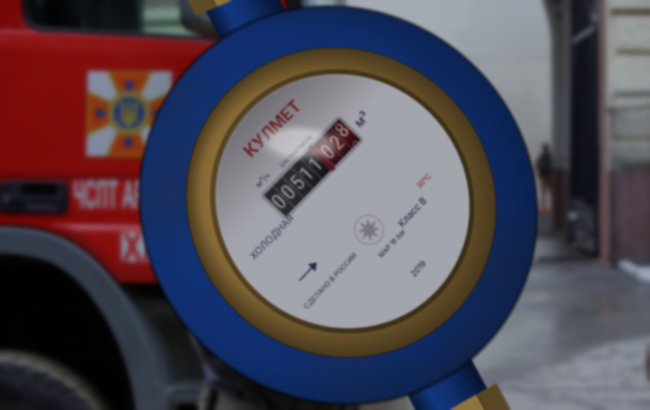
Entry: 511.028m³
